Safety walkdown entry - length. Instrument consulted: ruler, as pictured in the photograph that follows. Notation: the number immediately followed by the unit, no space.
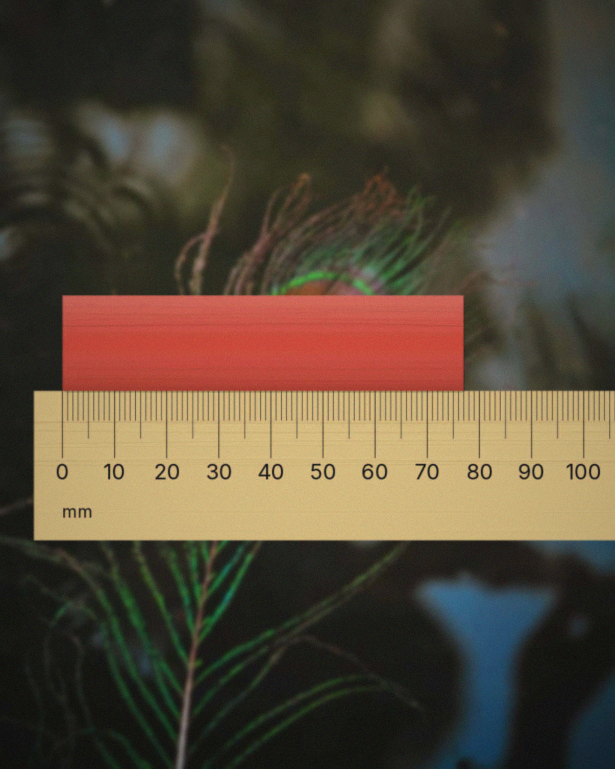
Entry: 77mm
